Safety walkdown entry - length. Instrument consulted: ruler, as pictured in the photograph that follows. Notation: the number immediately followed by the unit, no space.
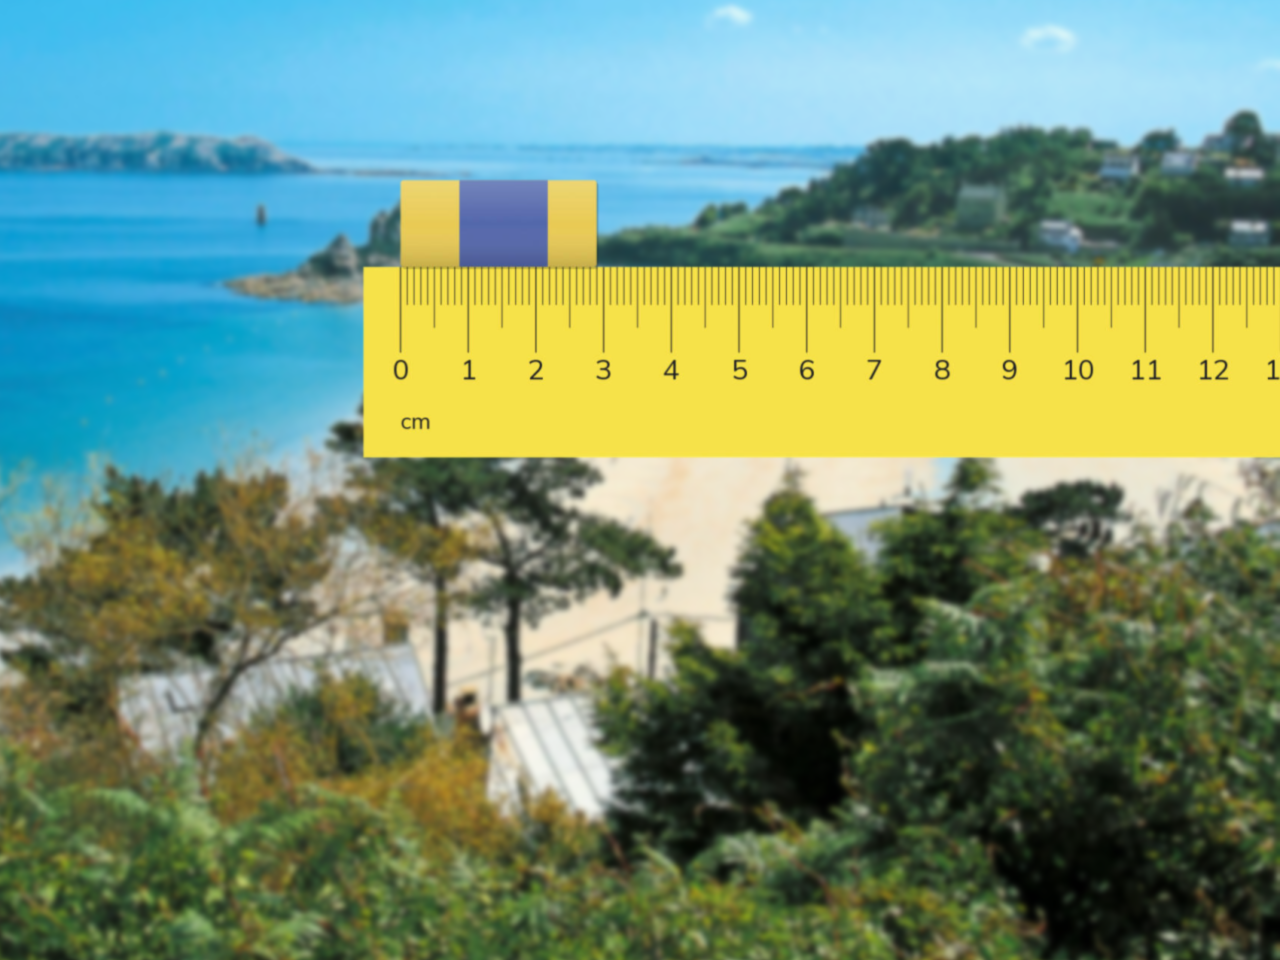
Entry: 2.9cm
